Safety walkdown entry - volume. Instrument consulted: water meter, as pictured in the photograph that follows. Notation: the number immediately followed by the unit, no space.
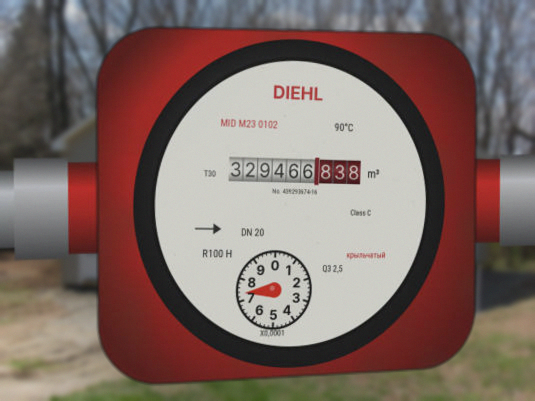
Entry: 329466.8387m³
